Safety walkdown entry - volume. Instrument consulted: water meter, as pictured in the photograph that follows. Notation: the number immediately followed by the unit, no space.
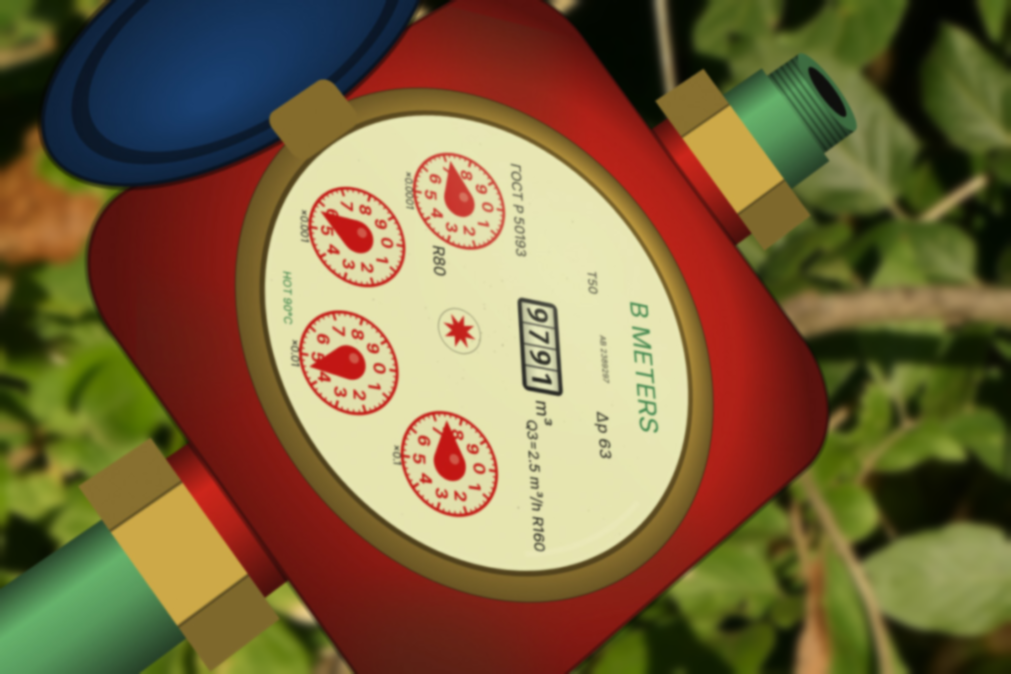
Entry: 9791.7457m³
